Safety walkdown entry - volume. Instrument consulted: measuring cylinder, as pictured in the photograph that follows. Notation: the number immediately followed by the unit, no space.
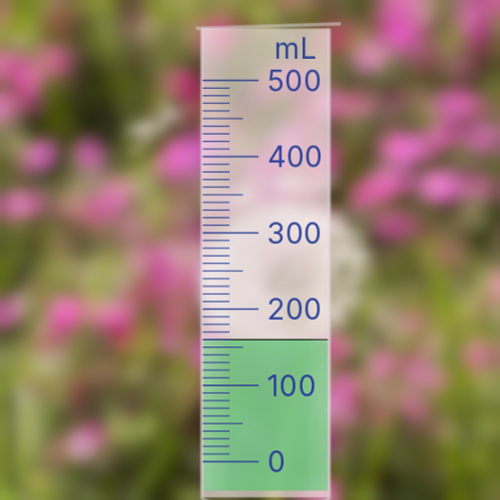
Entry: 160mL
